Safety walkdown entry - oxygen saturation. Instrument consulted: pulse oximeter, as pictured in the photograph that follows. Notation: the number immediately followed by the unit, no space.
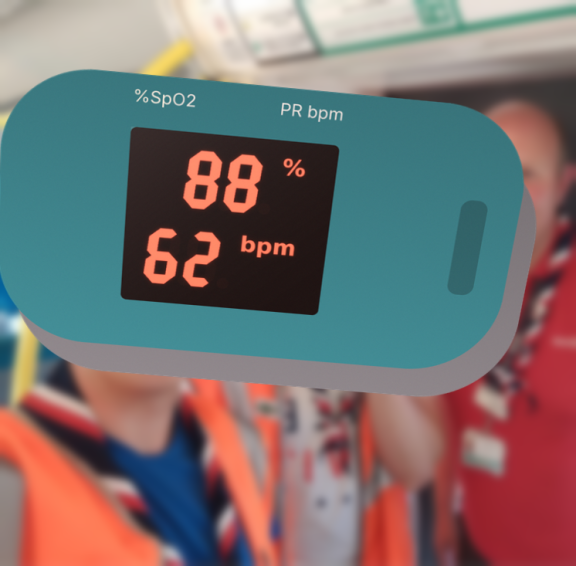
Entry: 88%
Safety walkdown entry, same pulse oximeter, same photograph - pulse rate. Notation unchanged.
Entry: 62bpm
